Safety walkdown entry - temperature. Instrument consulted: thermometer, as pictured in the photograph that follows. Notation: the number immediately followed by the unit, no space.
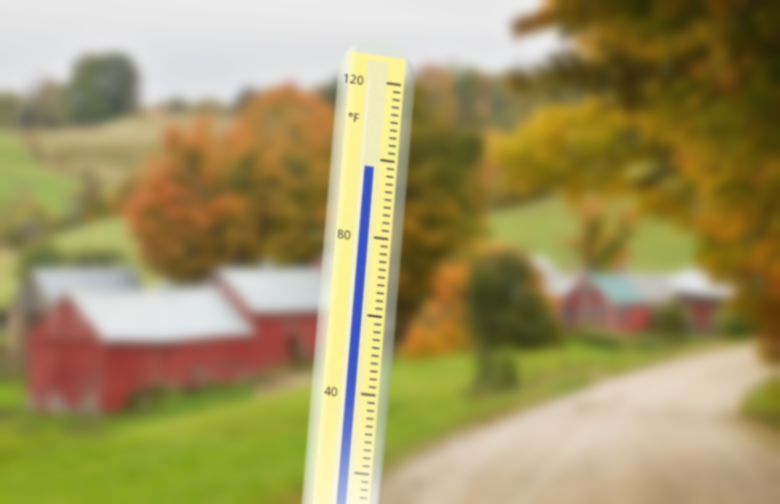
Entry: 98°F
